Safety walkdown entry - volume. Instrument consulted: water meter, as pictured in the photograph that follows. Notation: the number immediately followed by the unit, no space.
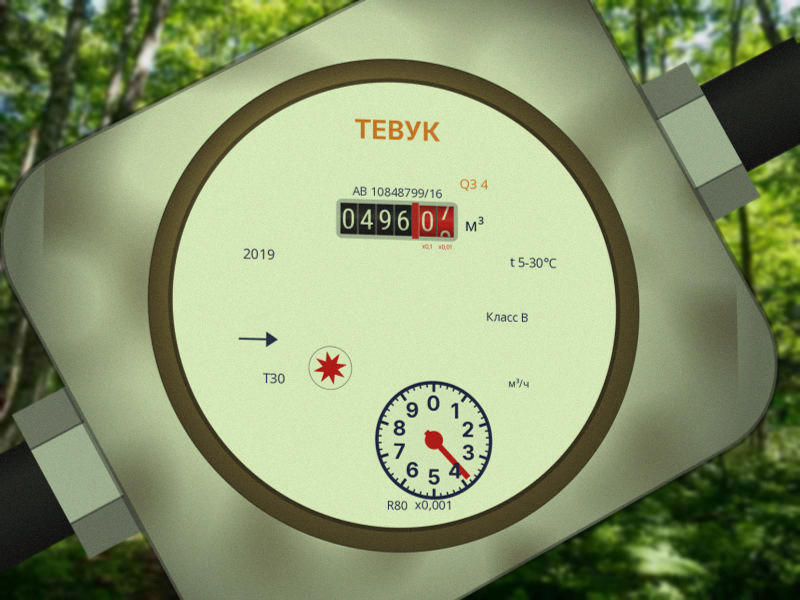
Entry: 496.073m³
